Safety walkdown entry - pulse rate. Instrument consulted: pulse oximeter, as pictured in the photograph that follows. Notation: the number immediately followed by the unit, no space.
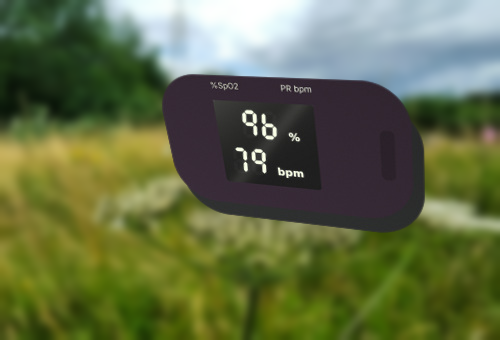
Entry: 79bpm
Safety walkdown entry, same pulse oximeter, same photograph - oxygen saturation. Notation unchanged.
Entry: 96%
